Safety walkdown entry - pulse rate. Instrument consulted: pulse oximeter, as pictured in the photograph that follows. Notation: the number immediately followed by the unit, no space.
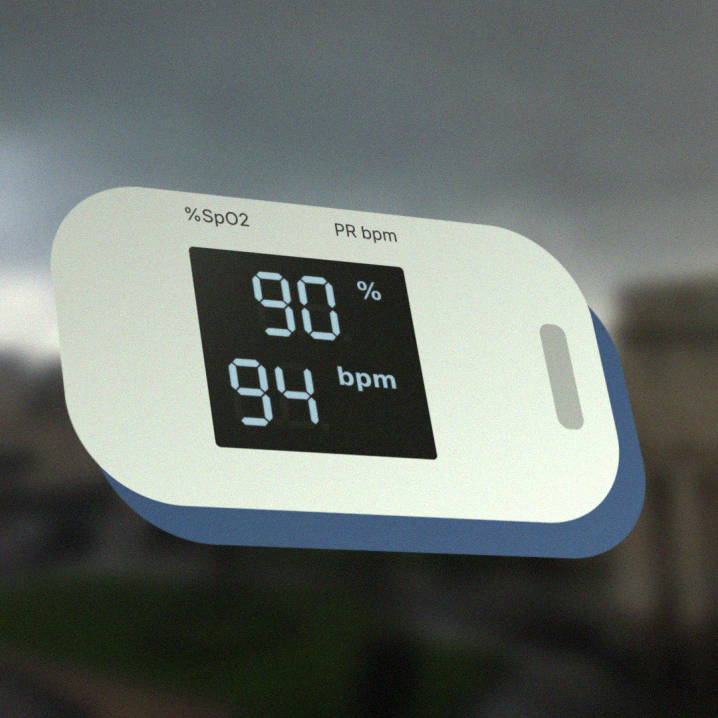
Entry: 94bpm
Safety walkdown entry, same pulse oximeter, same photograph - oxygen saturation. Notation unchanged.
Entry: 90%
